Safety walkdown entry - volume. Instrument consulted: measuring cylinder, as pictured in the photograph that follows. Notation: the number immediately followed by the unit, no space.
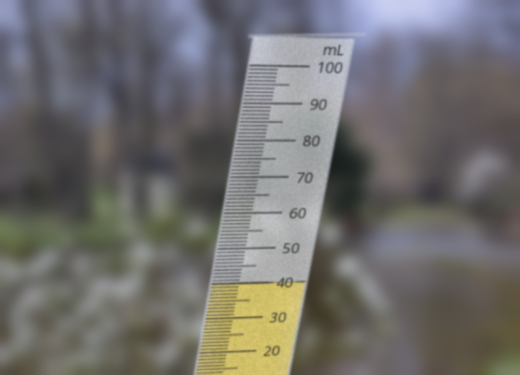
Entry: 40mL
